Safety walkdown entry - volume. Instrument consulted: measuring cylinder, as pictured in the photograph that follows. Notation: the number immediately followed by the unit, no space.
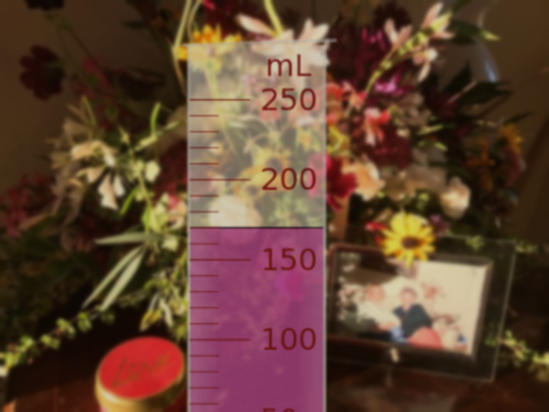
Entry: 170mL
